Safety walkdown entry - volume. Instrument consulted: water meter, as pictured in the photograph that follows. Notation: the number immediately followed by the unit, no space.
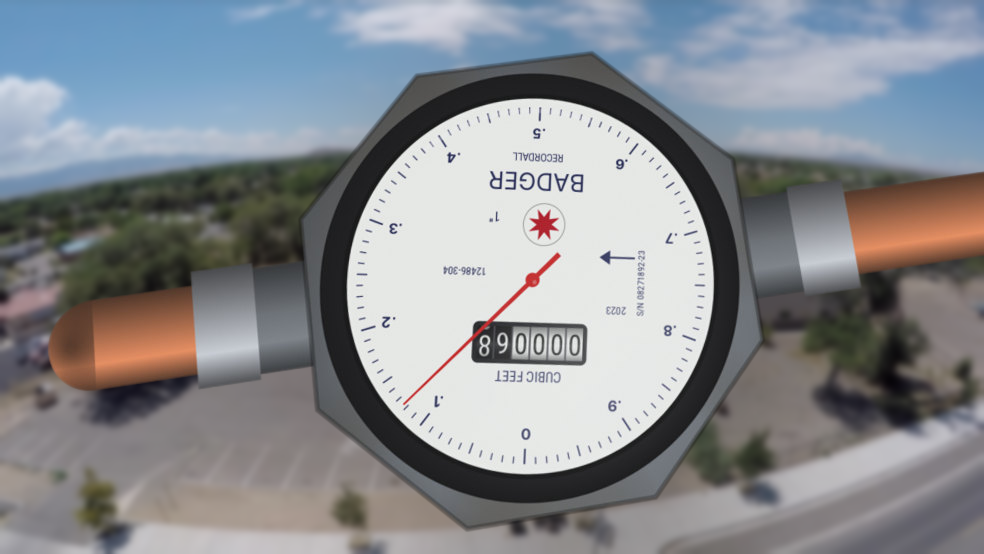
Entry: 68.12ft³
